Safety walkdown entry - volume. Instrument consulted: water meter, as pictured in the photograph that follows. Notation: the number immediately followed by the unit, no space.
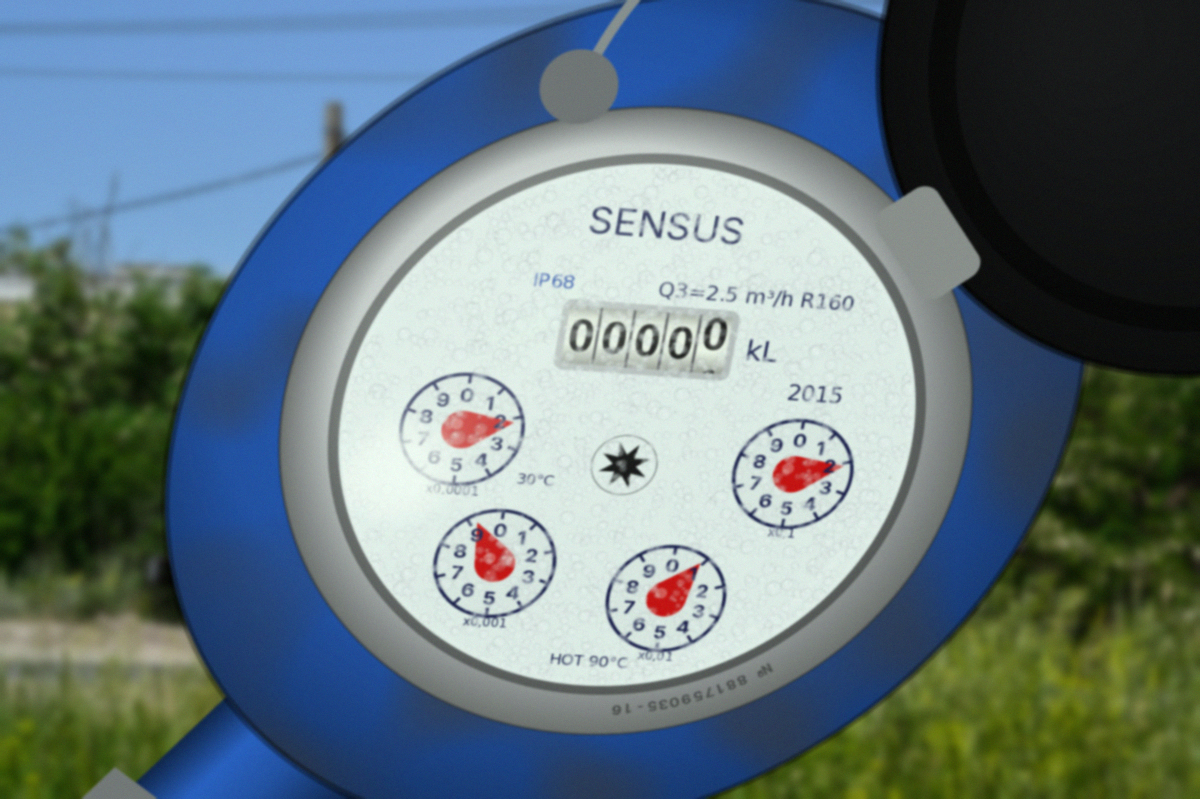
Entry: 0.2092kL
